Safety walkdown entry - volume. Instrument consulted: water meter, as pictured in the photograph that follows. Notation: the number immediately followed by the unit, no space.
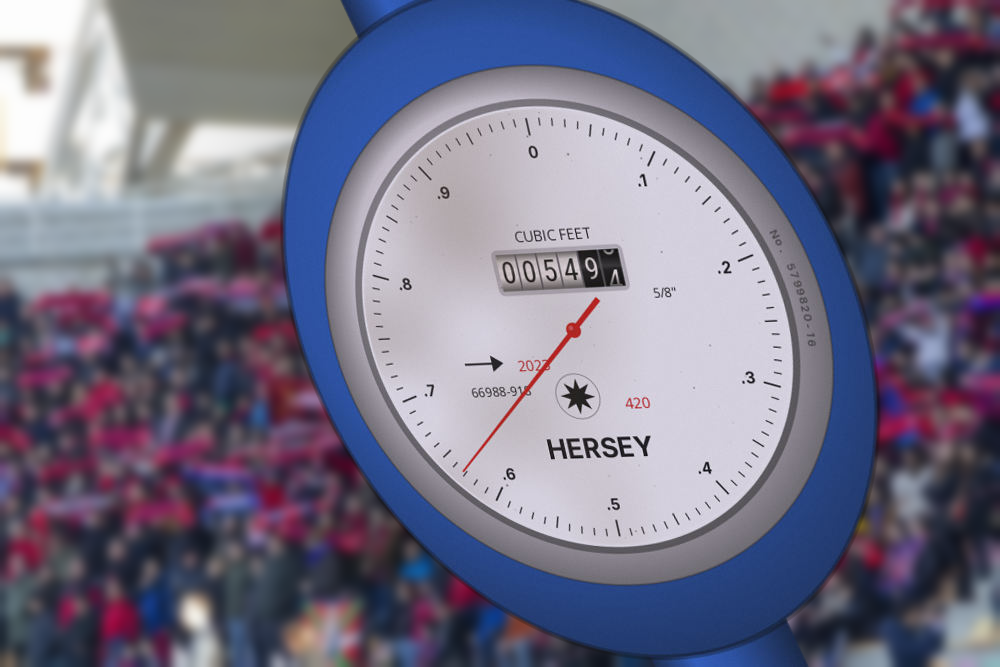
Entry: 5493.63ft³
